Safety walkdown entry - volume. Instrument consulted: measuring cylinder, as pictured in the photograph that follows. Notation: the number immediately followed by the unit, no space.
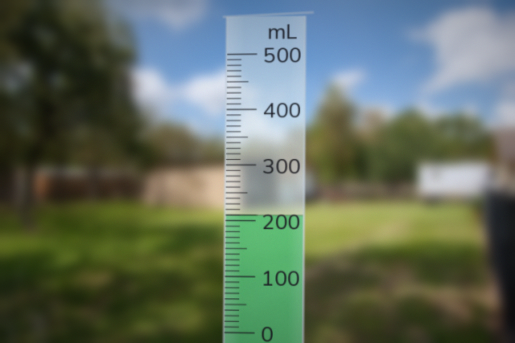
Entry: 210mL
